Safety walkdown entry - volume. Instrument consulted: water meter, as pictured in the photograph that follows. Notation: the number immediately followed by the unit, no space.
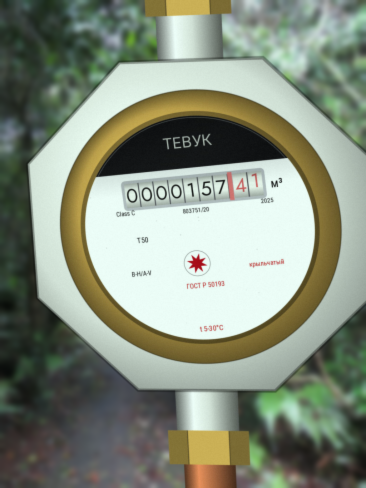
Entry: 157.41m³
